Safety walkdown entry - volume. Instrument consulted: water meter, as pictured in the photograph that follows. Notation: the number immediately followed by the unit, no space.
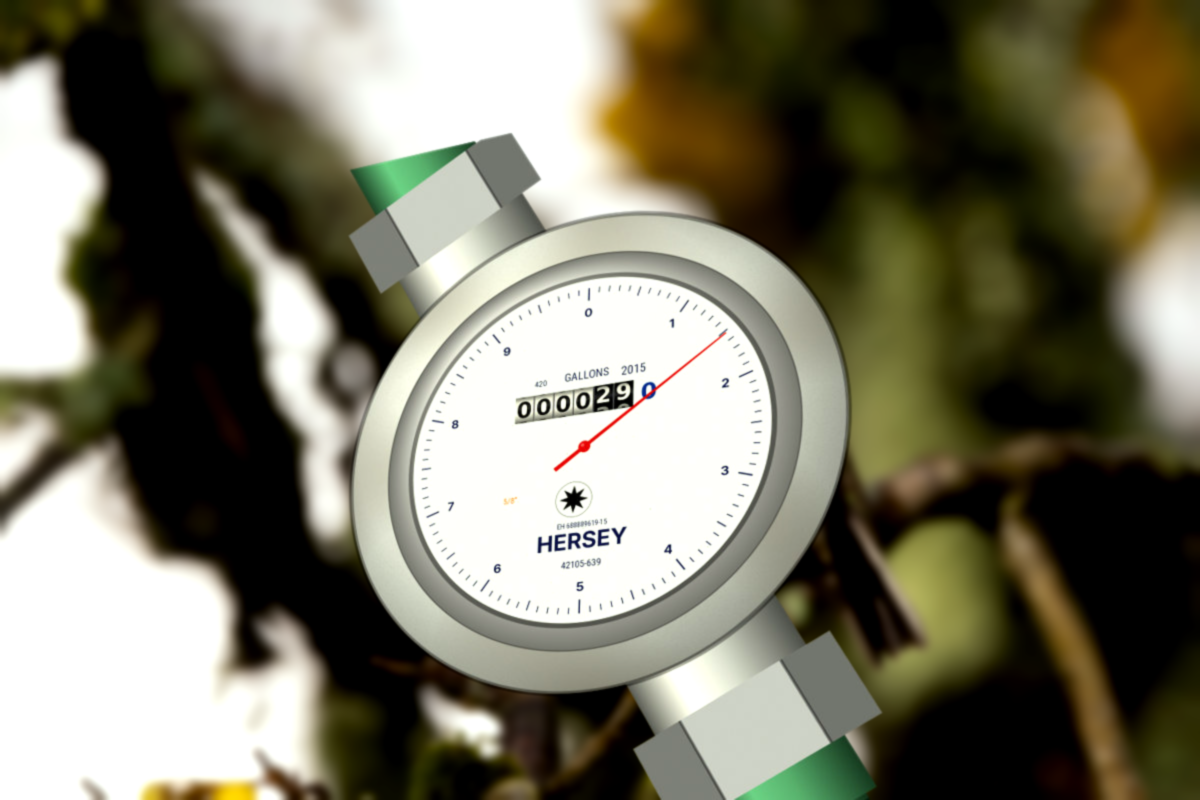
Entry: 291.5gal
